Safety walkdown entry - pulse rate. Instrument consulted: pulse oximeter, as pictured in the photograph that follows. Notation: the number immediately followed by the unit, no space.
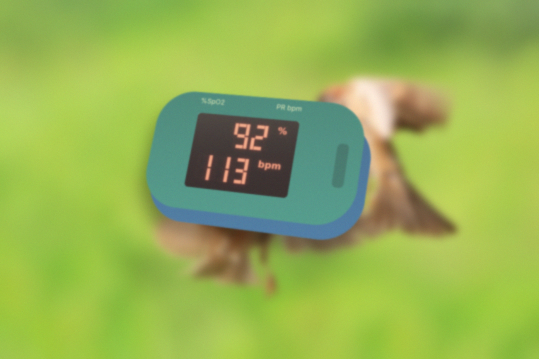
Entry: 113bpm
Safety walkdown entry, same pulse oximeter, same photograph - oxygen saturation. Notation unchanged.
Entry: 92%
